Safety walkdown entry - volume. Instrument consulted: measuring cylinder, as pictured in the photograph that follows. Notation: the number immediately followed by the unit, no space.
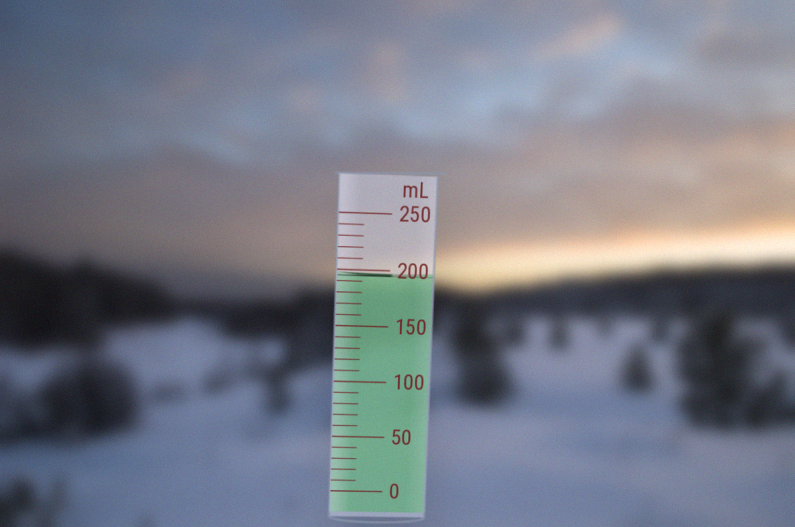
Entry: 195mL
